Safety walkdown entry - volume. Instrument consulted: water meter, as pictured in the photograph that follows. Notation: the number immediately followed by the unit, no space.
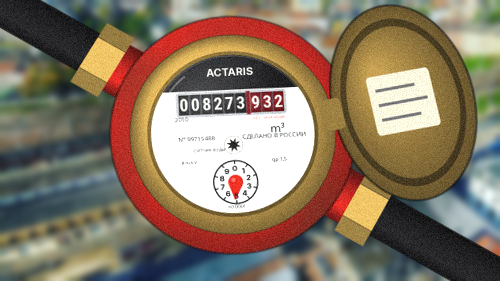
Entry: 8273.9325m³
